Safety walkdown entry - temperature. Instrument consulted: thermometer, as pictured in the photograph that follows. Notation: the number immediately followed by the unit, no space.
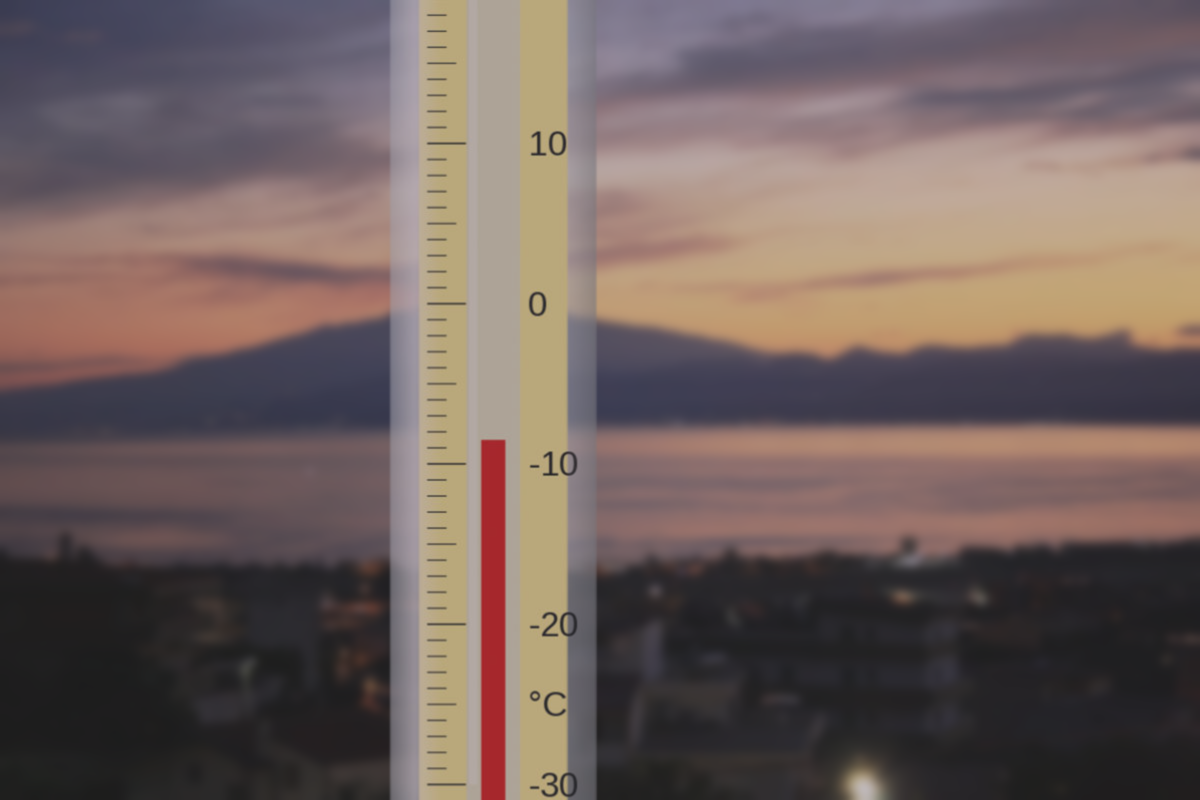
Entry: -8.5°C
